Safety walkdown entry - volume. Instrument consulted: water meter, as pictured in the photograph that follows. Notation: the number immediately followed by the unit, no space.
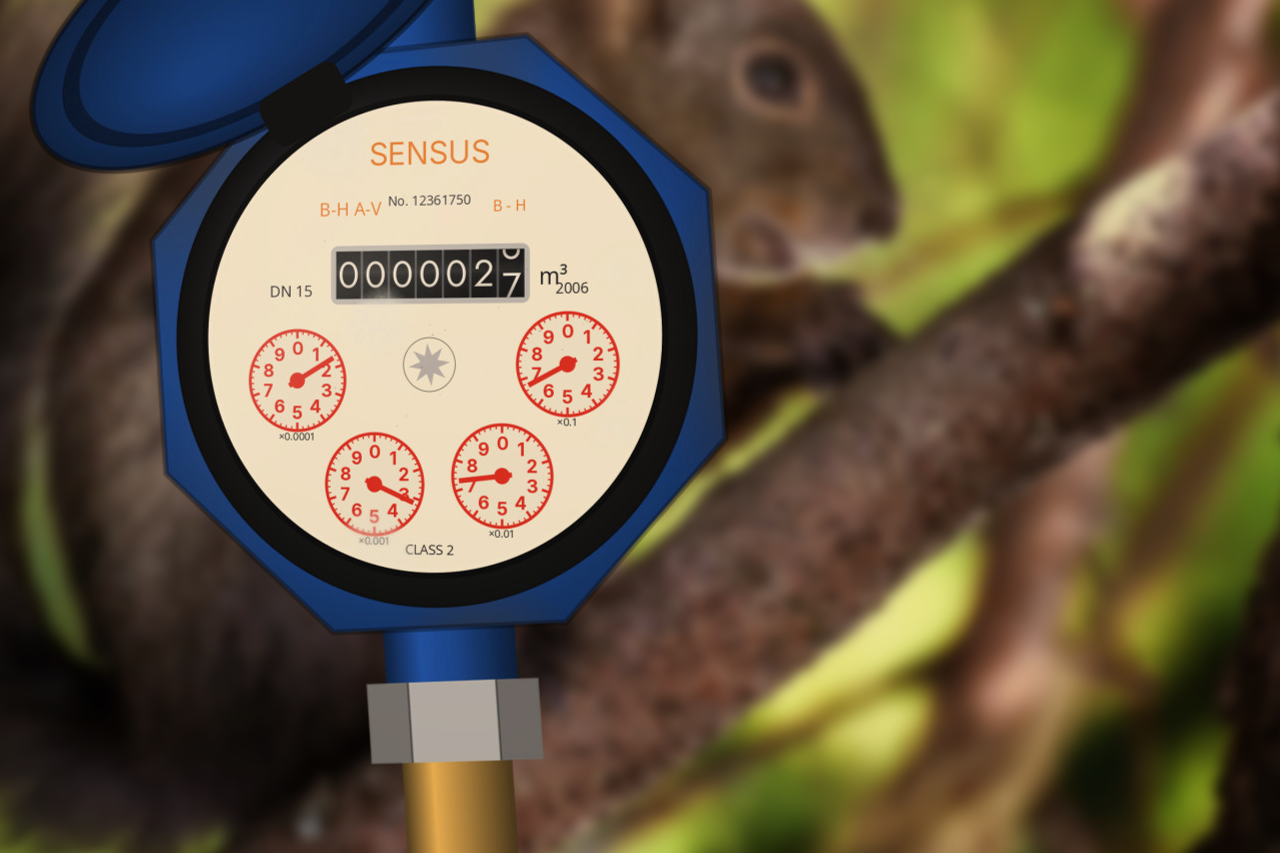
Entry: 26.6731m³
